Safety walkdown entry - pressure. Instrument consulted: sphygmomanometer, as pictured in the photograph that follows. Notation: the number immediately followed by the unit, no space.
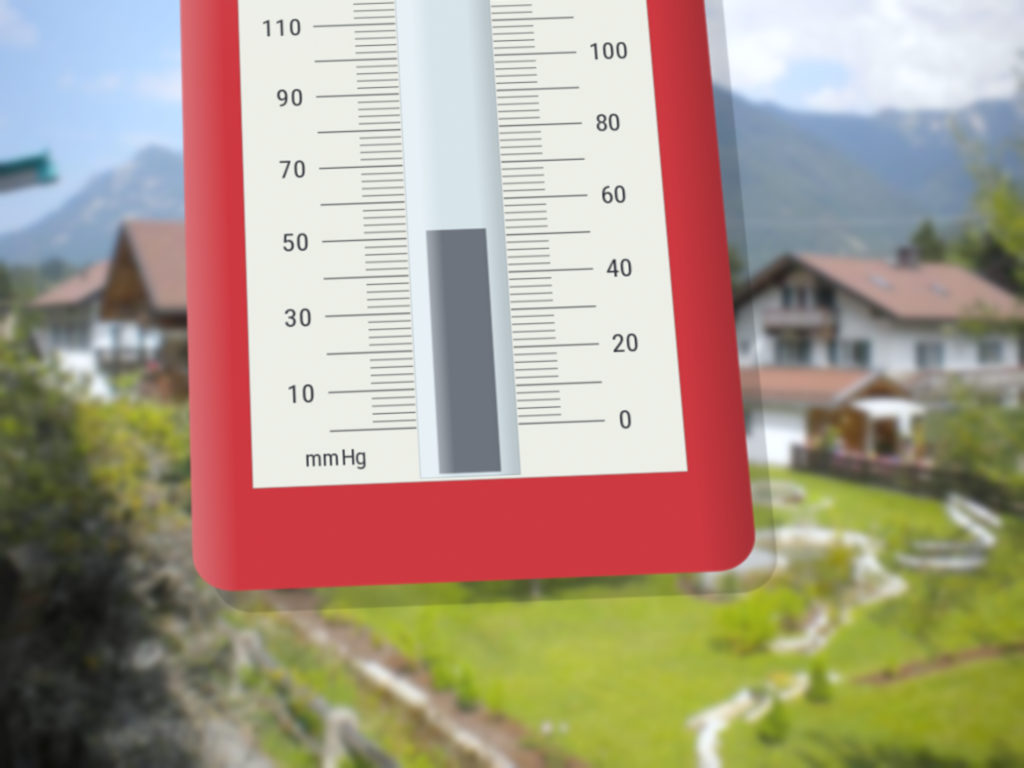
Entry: 52mmHg
